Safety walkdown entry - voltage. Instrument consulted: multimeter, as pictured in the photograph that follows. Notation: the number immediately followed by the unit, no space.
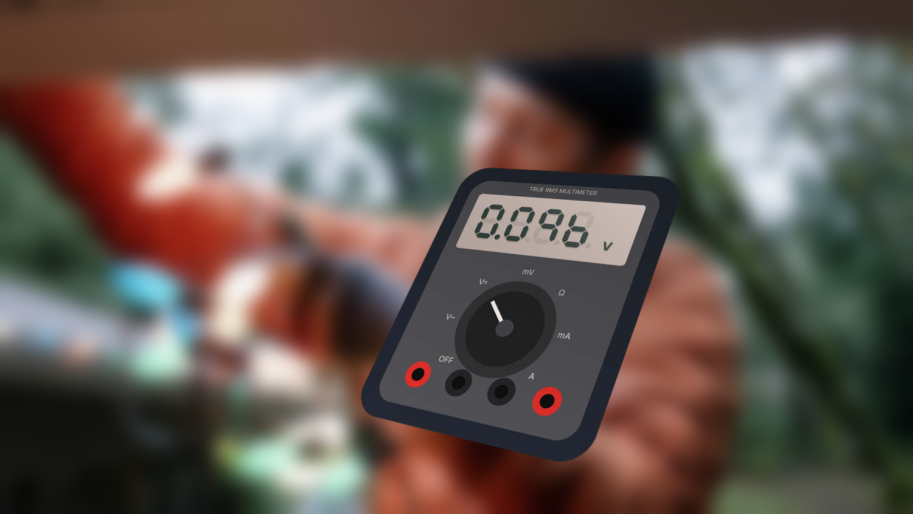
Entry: 0.096V
